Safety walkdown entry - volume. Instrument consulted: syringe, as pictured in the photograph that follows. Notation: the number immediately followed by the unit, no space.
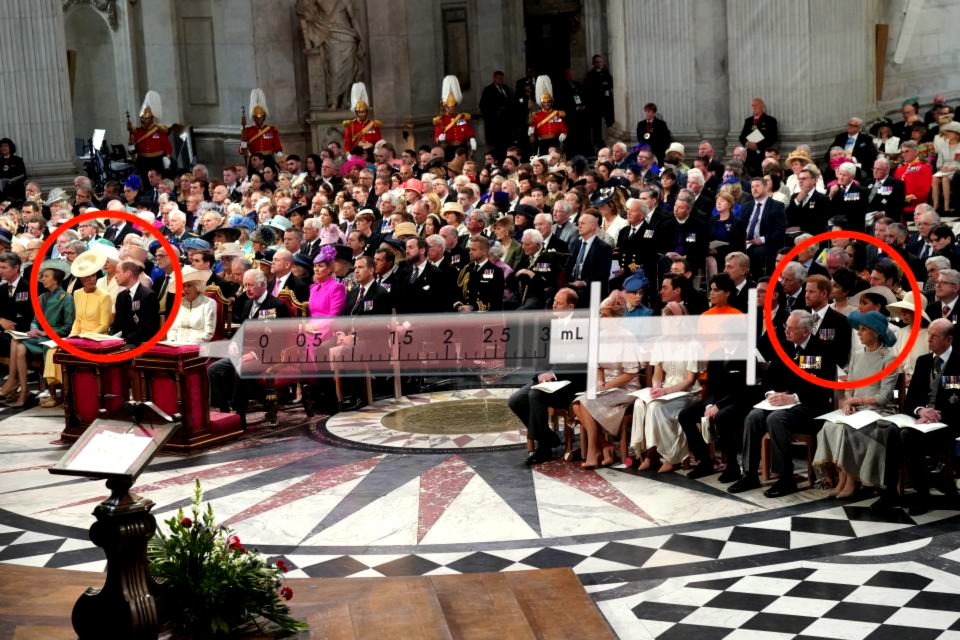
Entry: 2.6mL
